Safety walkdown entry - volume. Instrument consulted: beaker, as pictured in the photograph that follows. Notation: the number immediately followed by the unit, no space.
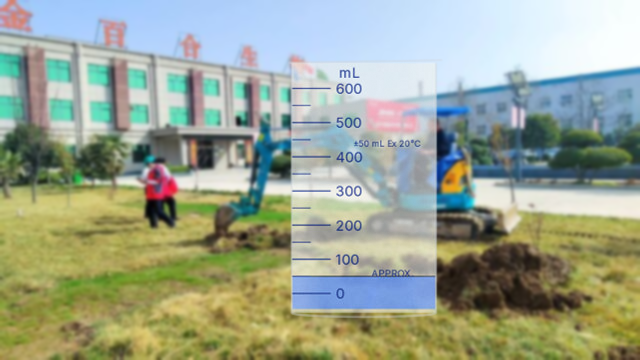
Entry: 50mL
